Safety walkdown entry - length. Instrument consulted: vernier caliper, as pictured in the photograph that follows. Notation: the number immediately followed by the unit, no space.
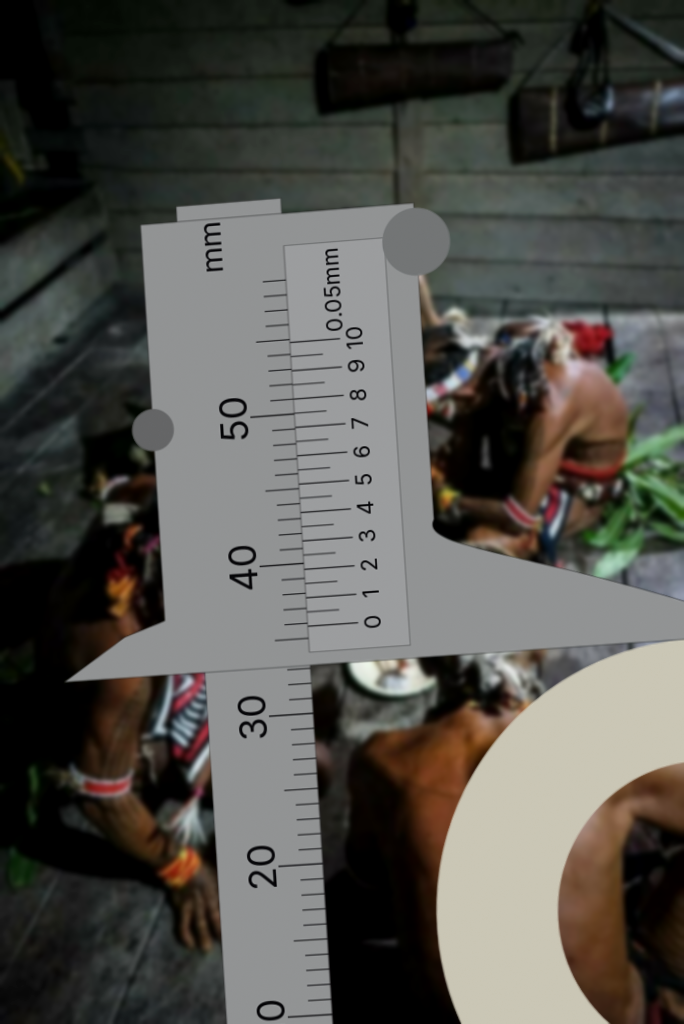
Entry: 35.8mm
